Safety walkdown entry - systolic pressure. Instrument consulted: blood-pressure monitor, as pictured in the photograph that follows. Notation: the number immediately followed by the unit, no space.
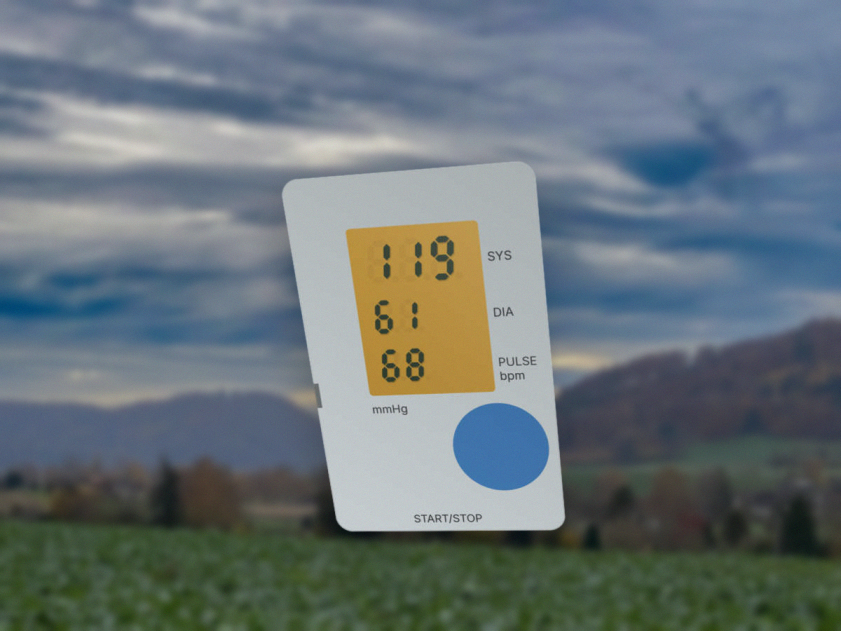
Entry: 119mmHg
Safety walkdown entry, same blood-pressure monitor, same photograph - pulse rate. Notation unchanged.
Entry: 68bpm
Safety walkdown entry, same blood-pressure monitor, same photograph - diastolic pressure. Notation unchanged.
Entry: 61mmHg
